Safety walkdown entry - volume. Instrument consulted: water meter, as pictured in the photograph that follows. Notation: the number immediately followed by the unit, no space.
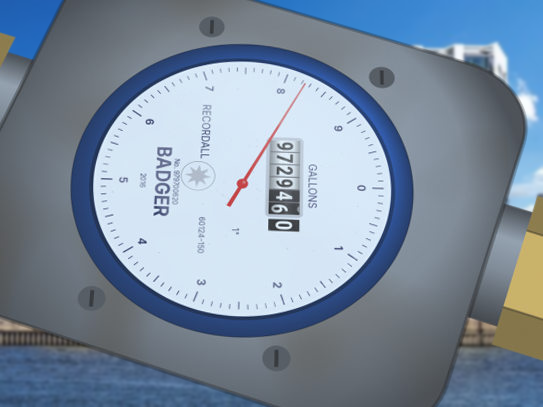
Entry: 9729458.2gal
